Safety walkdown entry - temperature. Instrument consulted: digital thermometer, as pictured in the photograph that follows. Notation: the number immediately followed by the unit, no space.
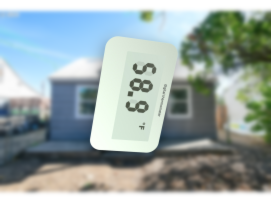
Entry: 58.9°F
